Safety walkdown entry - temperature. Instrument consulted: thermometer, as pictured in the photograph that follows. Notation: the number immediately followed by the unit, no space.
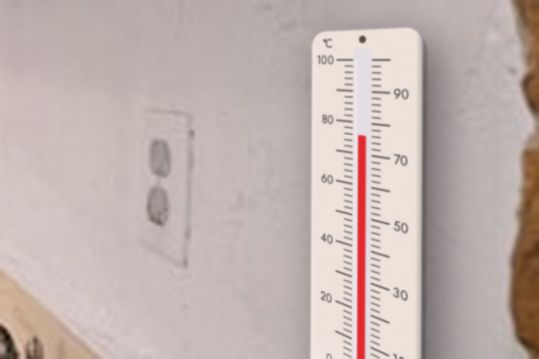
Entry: 76°C
